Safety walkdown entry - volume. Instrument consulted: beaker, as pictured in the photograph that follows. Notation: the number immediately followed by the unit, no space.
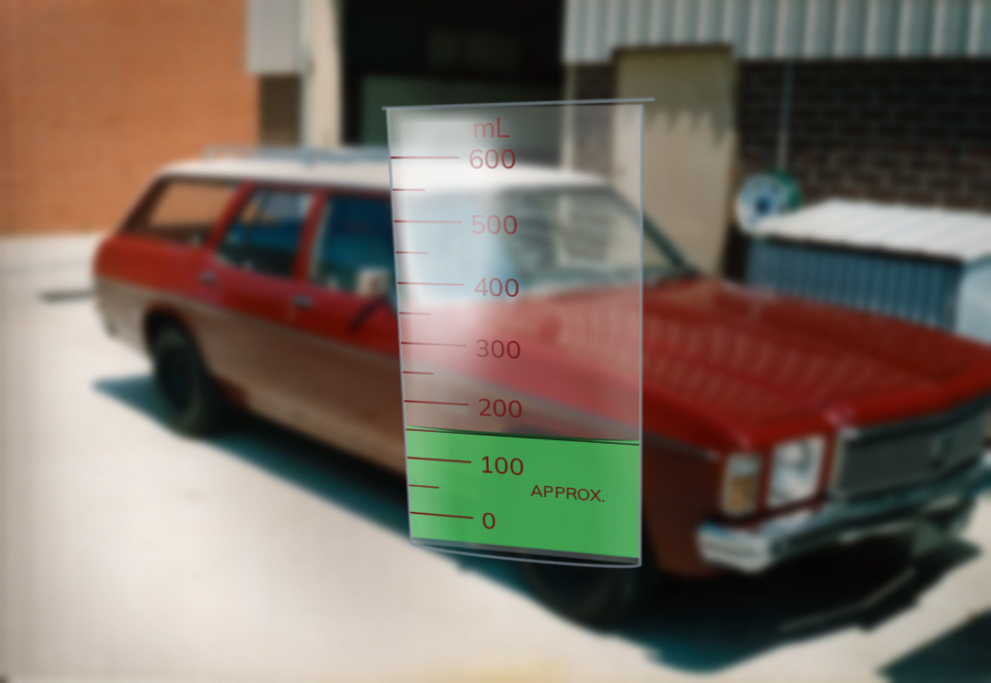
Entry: 150mL
